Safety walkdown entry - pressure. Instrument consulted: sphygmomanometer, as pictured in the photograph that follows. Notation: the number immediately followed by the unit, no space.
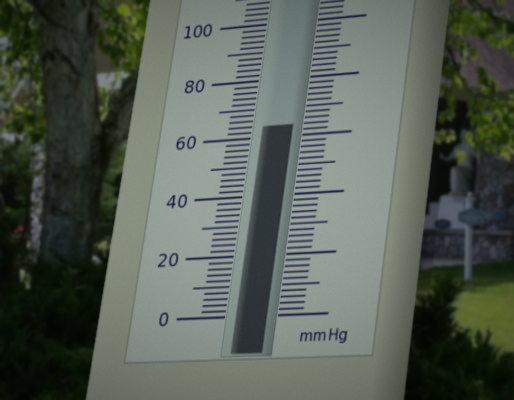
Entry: 64mmHg
